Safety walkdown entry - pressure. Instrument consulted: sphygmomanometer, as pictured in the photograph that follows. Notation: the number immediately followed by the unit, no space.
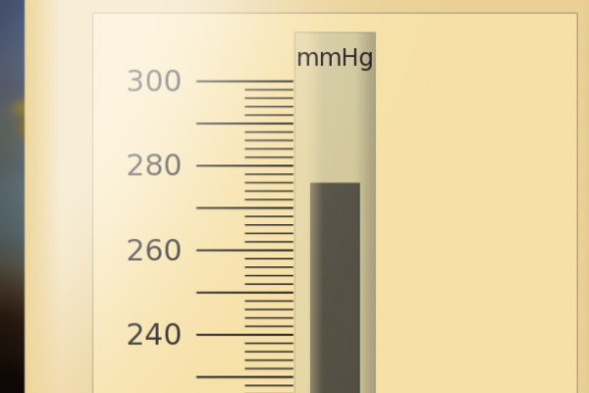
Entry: 276mmHg
